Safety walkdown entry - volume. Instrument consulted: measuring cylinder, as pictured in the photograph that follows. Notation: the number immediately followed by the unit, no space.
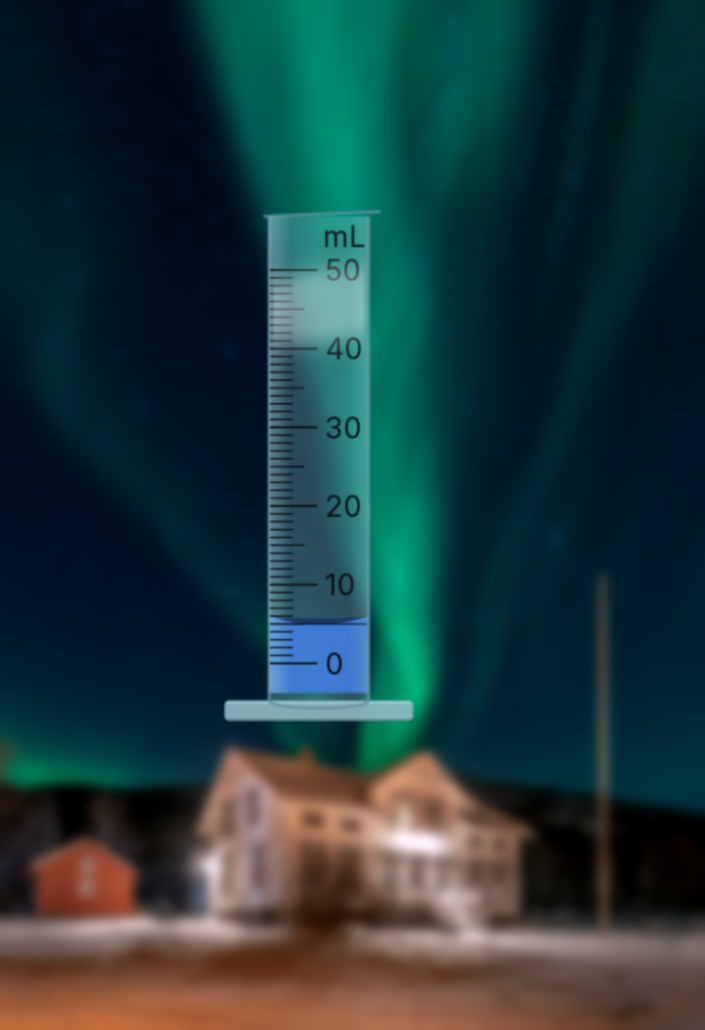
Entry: 5mL
